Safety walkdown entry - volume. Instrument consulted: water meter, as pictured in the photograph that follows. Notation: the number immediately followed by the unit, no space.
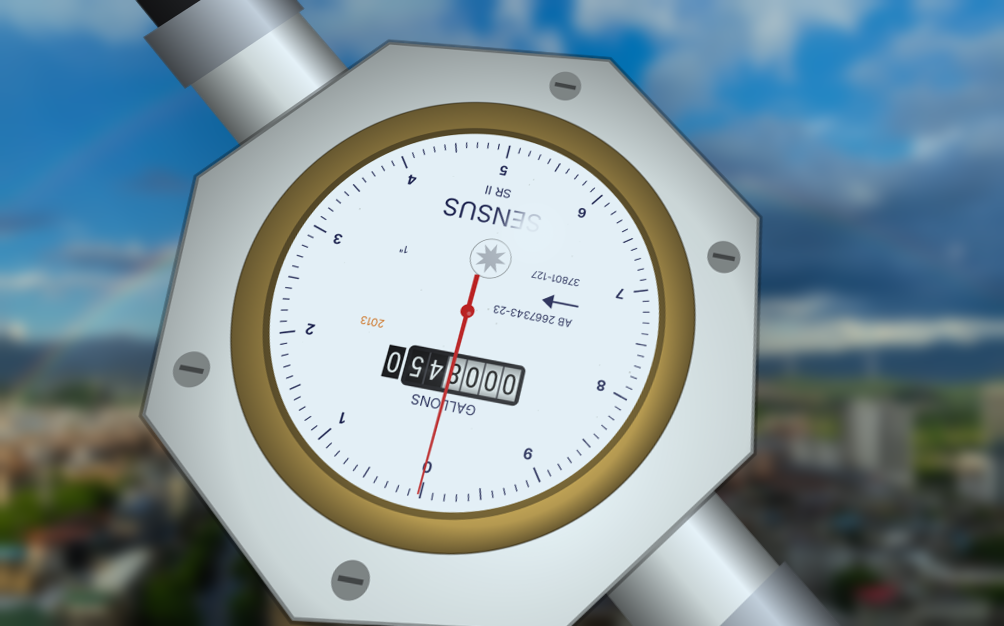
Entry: 8450.0gal
